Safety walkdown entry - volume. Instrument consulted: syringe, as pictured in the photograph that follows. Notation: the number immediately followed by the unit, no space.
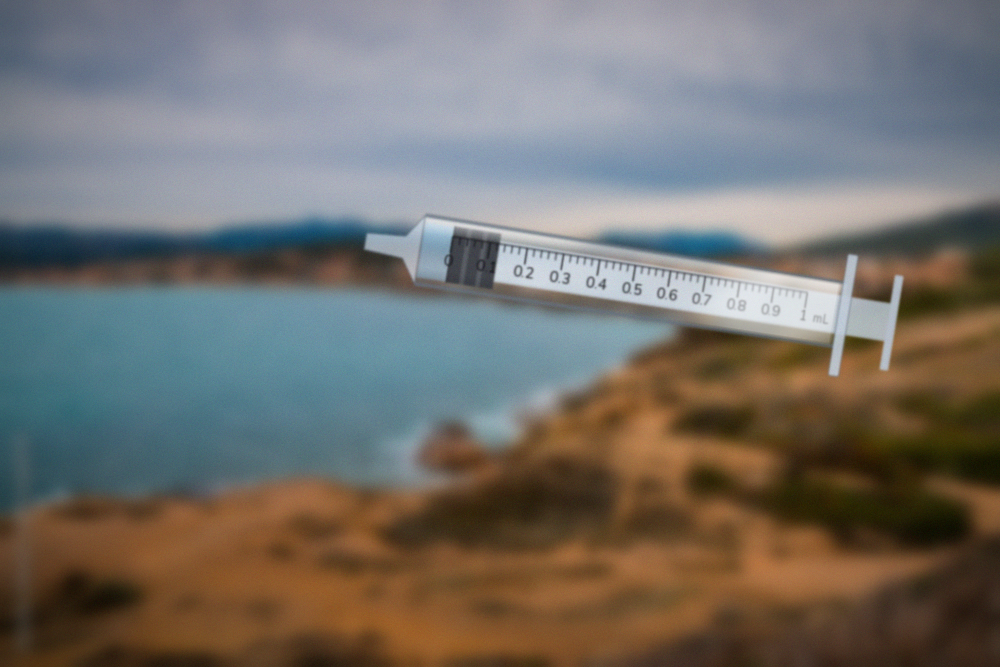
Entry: 0mL
